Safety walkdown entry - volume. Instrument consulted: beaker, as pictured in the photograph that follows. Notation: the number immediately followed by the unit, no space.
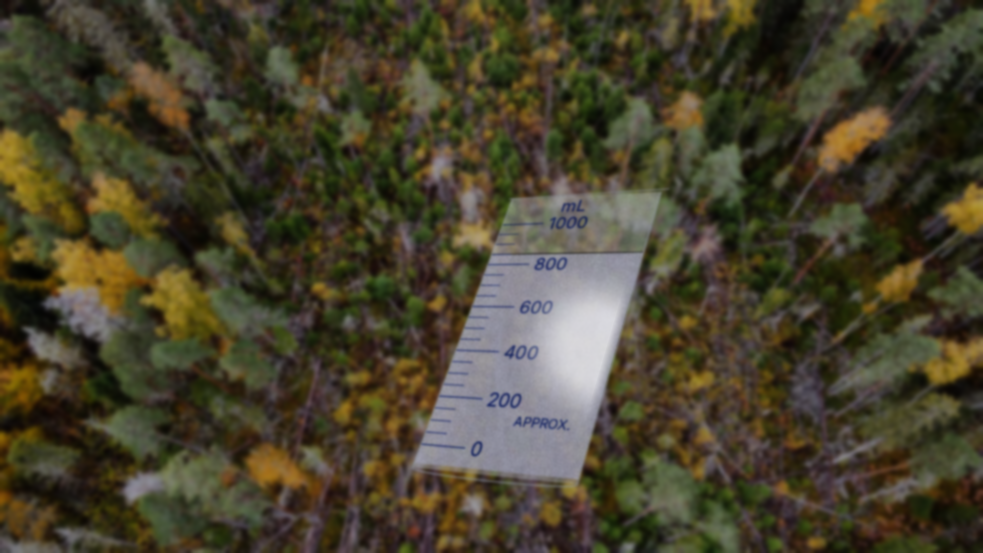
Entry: 850mL
